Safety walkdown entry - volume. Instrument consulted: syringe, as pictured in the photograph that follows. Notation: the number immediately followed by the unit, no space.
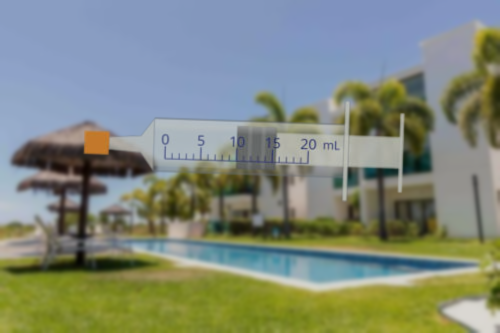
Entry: 10mL
